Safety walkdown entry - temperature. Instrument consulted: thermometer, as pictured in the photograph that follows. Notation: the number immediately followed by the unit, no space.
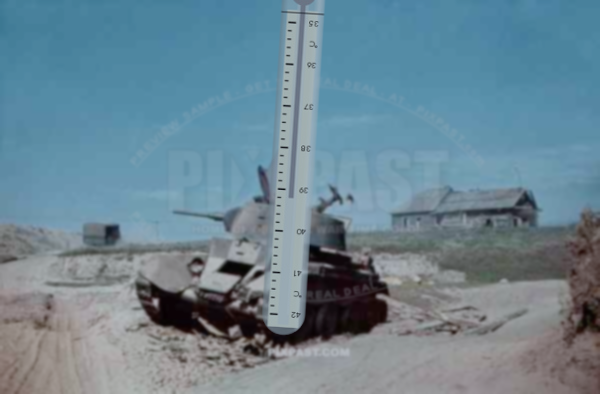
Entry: 39.2°C
